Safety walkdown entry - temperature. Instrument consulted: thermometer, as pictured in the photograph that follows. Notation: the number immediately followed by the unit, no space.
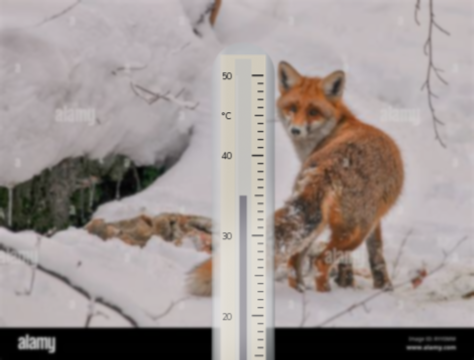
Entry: 35°C
